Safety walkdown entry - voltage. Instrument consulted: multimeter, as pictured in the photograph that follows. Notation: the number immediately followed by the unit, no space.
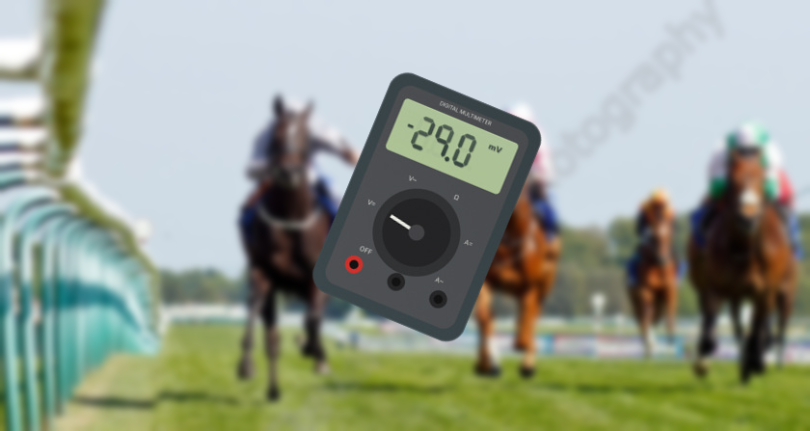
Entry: -29.0mV
